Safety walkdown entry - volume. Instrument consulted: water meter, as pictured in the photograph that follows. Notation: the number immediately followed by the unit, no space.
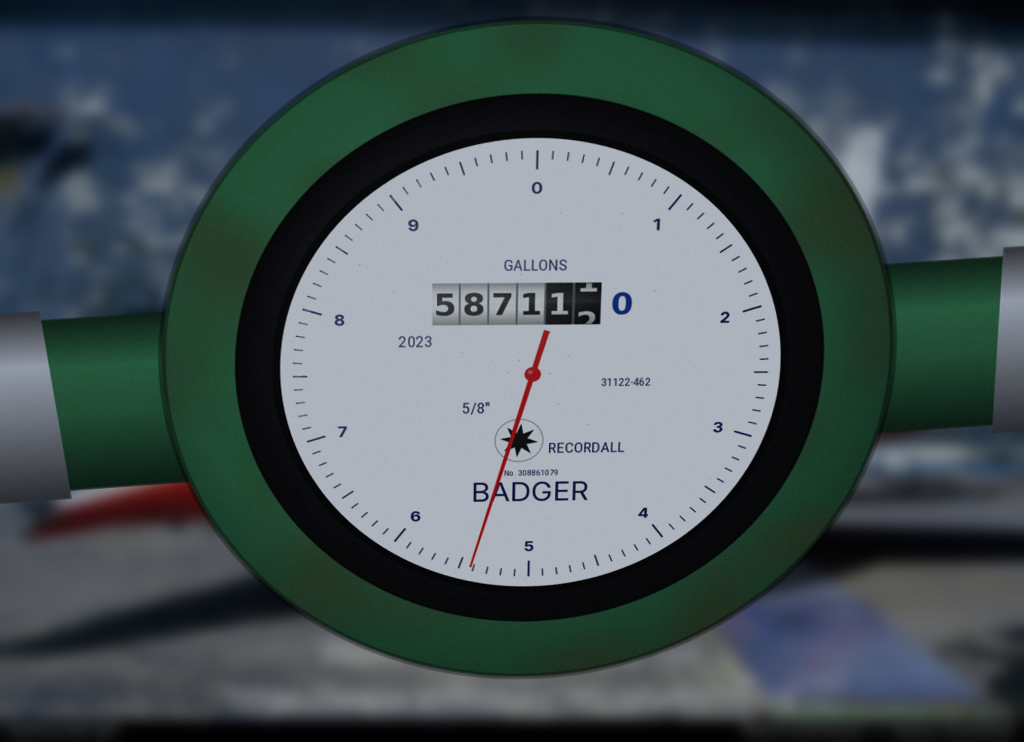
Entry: 5871115.4gal
